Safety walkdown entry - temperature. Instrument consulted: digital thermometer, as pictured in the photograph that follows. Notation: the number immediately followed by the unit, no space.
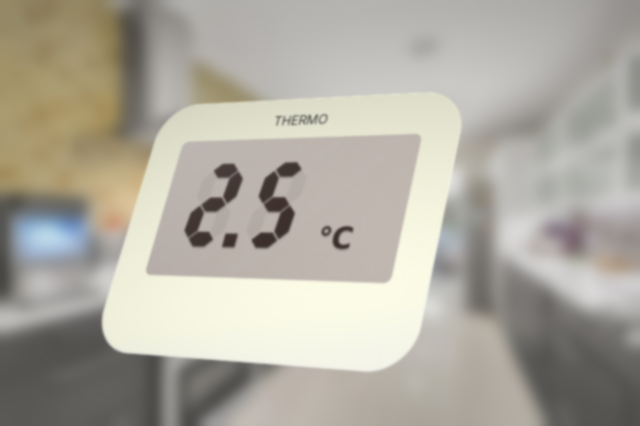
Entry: 2.5°C
